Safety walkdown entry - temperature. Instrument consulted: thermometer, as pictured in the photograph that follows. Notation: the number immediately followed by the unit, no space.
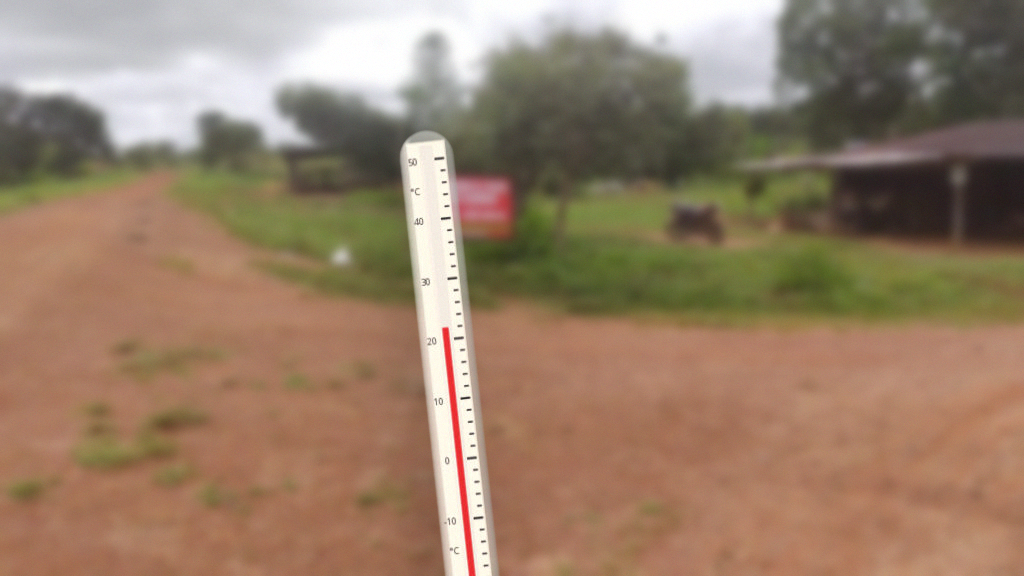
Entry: 22°C
